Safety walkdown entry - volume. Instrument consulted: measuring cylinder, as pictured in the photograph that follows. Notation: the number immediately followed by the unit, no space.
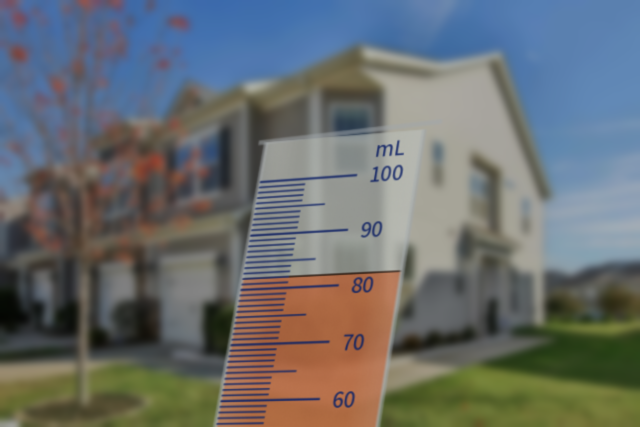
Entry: 82mL
